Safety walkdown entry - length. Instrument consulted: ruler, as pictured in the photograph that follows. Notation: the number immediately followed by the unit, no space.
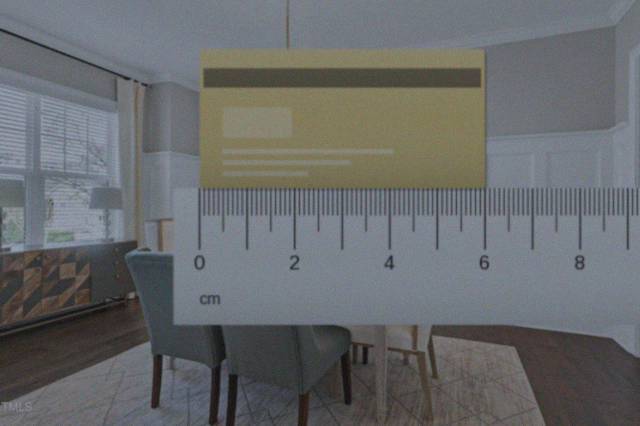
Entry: 6cm
